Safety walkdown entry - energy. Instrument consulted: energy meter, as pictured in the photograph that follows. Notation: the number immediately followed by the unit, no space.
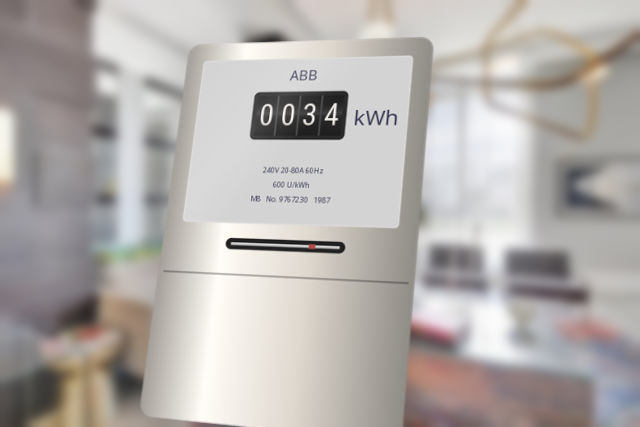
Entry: 34kWh
